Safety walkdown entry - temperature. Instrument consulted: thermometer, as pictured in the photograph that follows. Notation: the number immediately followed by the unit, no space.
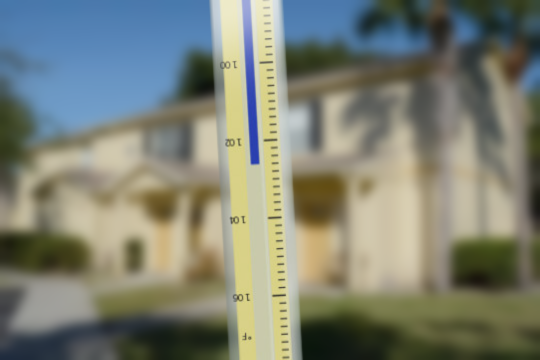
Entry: 102.6°F
